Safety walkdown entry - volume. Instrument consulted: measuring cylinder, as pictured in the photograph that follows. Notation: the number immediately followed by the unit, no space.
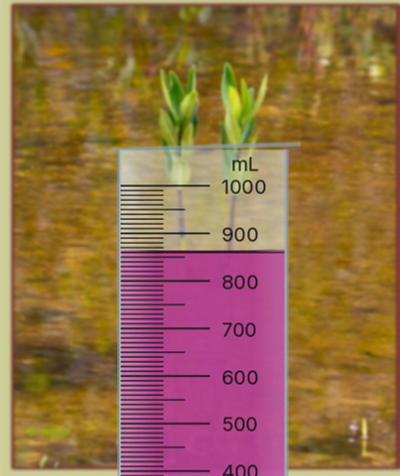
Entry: 860mL
